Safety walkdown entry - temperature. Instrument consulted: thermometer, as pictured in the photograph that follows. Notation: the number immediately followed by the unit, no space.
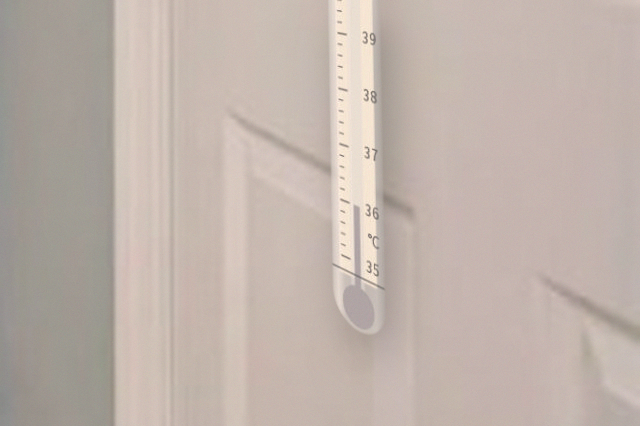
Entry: 36°C
